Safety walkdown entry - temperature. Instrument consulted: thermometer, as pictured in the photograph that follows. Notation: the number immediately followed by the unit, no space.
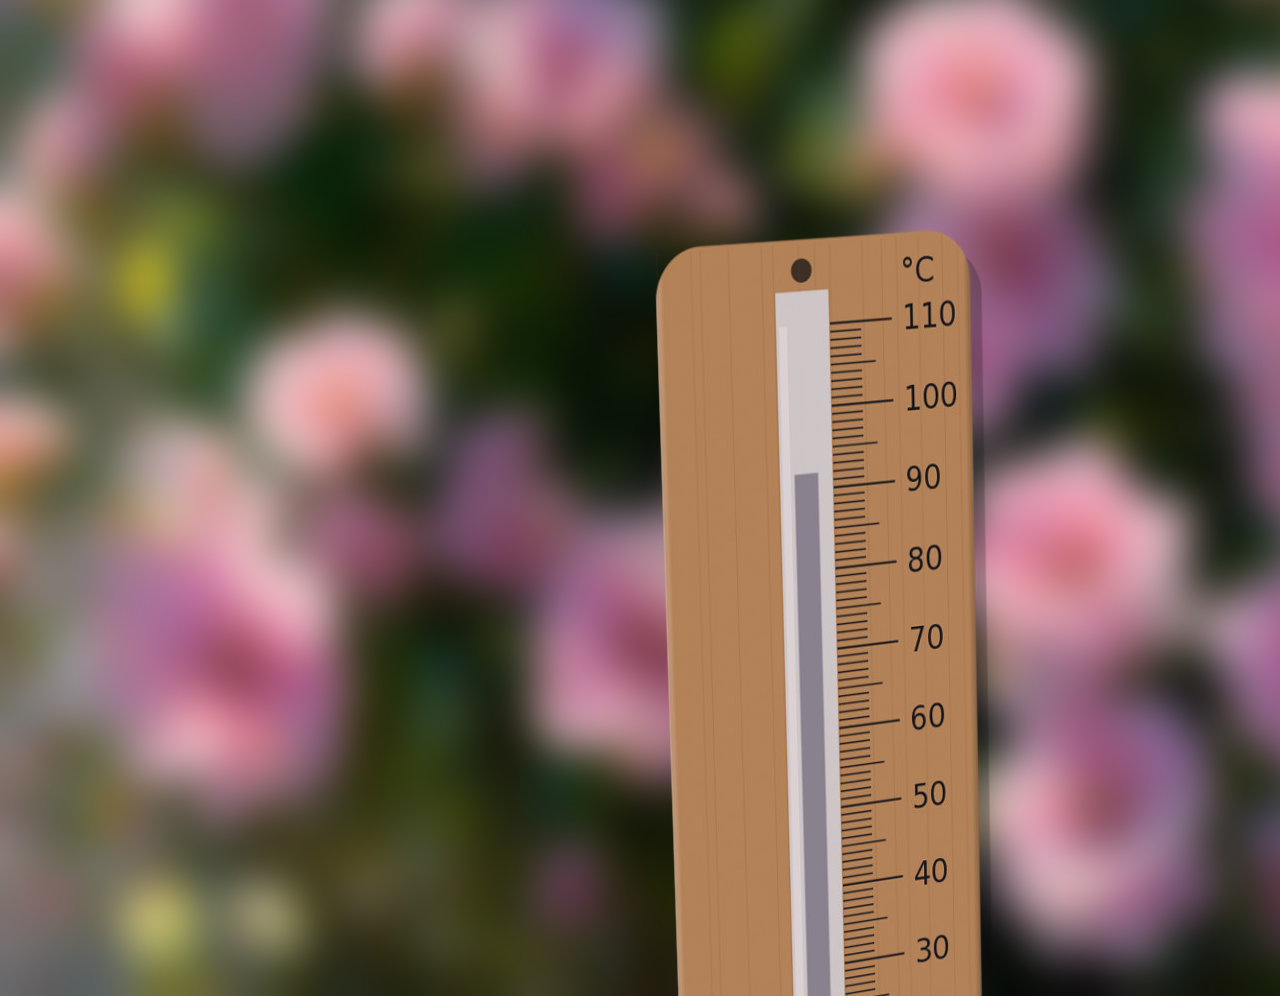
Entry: 92°C
